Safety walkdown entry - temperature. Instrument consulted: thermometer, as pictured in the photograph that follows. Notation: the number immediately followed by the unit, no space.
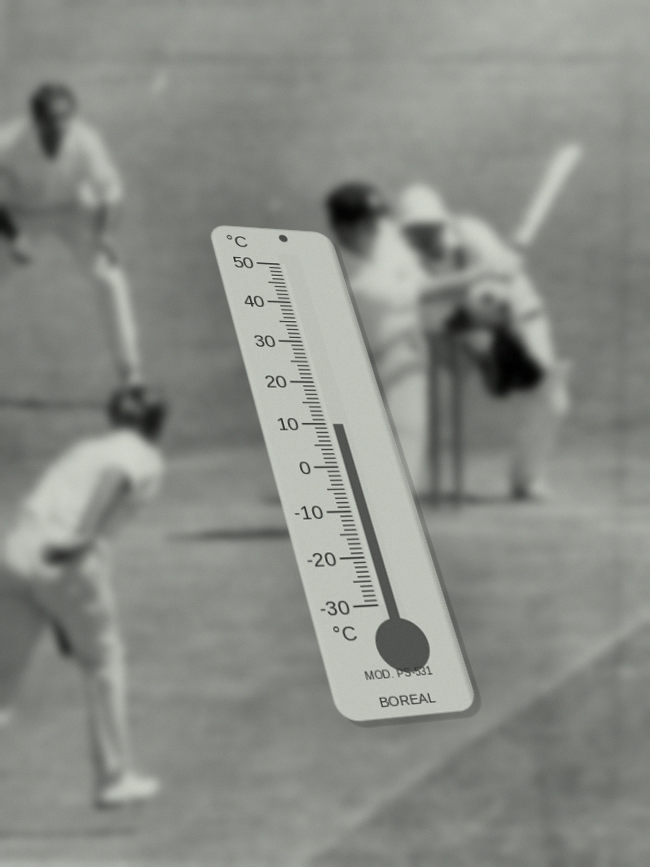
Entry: 10°C
